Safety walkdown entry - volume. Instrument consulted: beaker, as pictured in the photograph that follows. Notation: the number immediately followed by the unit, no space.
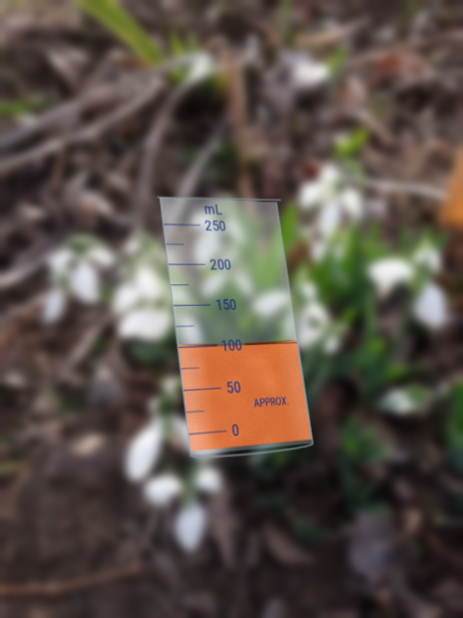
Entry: 100mL
